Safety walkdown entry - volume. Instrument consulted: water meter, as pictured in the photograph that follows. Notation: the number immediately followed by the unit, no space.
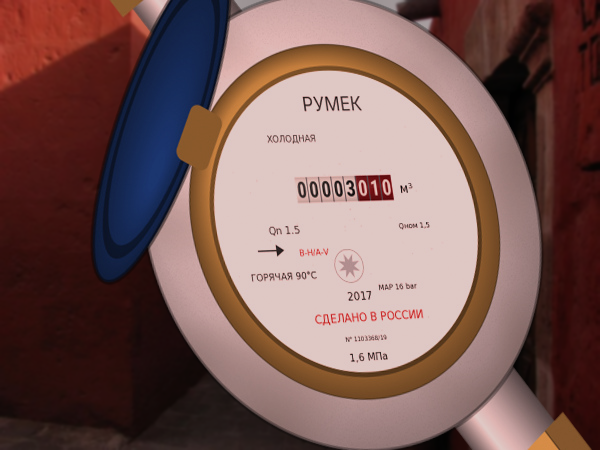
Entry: 3.010m³
